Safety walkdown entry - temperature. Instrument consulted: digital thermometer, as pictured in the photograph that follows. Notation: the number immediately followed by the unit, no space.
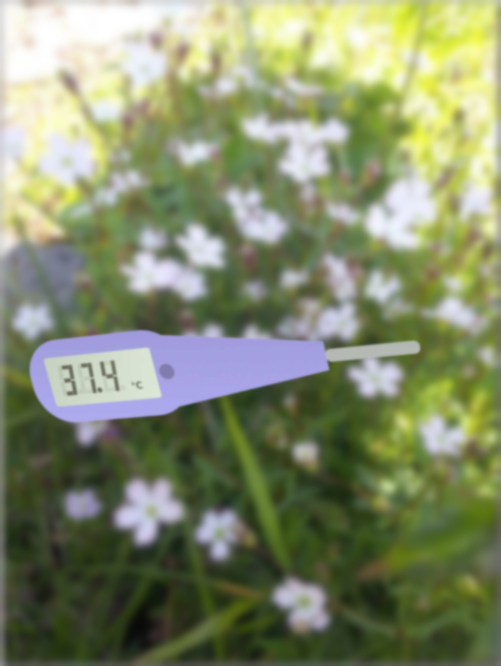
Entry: 37.4°C
